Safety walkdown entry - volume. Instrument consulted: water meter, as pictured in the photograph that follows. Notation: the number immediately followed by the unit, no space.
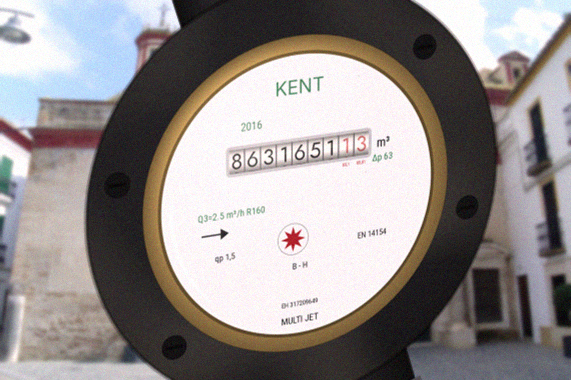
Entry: 8631651.13m³
